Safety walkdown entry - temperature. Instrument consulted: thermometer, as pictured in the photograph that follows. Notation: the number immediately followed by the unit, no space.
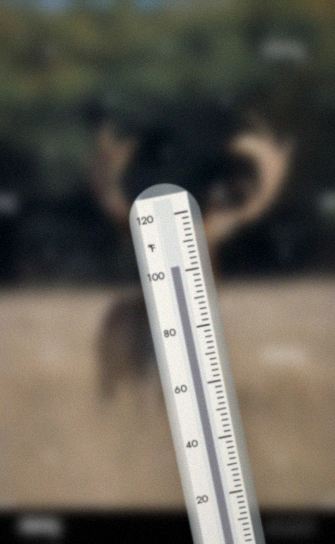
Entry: 102°F
